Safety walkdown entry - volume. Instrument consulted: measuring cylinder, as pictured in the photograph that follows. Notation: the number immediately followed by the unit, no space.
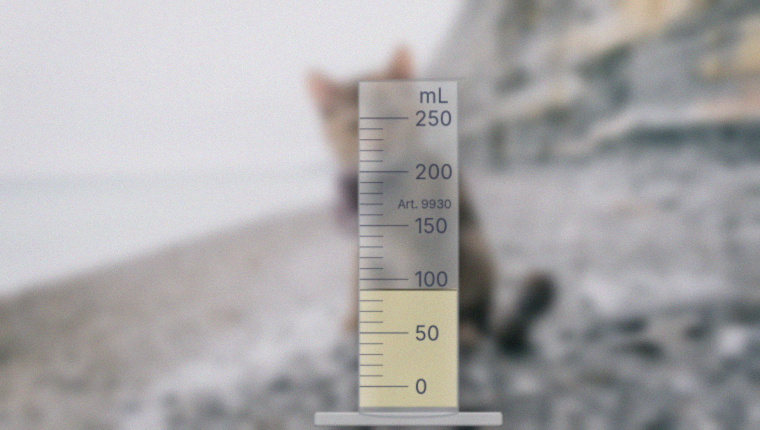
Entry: 90mL
